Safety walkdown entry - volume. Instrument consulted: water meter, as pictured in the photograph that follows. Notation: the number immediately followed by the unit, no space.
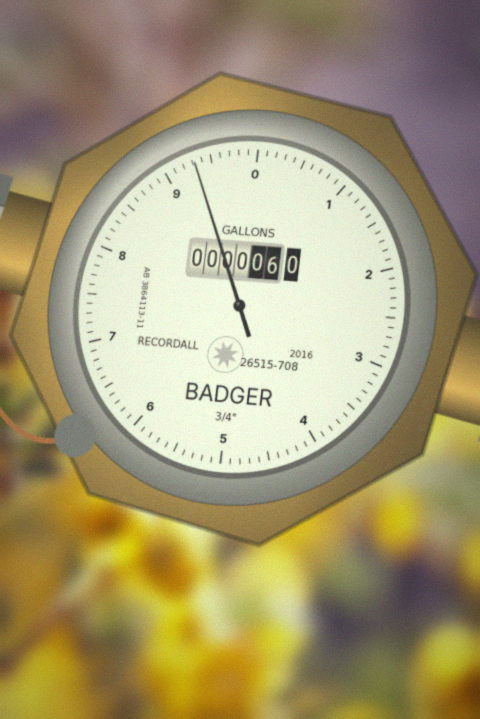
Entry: 59.3gal
